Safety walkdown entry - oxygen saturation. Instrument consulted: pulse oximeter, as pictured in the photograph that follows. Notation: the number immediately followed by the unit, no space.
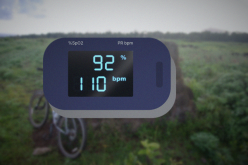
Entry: 92%
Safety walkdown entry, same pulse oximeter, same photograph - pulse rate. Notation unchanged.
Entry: 110bpm
